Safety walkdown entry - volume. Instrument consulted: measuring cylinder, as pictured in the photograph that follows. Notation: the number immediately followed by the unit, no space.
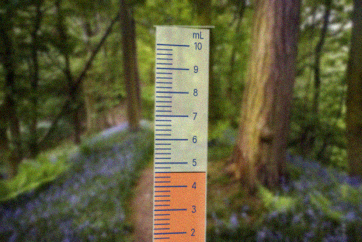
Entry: 4.6mL
